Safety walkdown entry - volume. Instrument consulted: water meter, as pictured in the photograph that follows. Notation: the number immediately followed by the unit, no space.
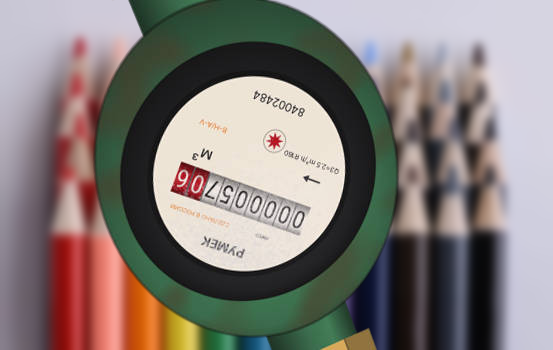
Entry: 57.06m³
